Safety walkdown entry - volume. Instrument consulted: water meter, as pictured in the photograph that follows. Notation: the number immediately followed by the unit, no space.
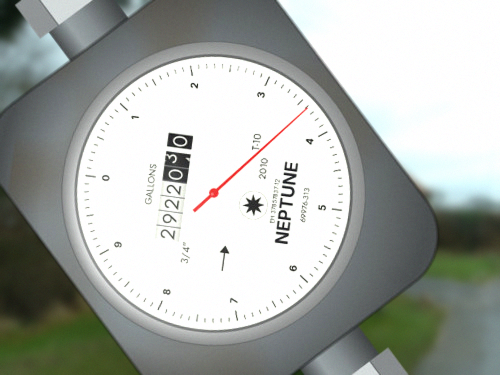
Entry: 2922033.6gal
